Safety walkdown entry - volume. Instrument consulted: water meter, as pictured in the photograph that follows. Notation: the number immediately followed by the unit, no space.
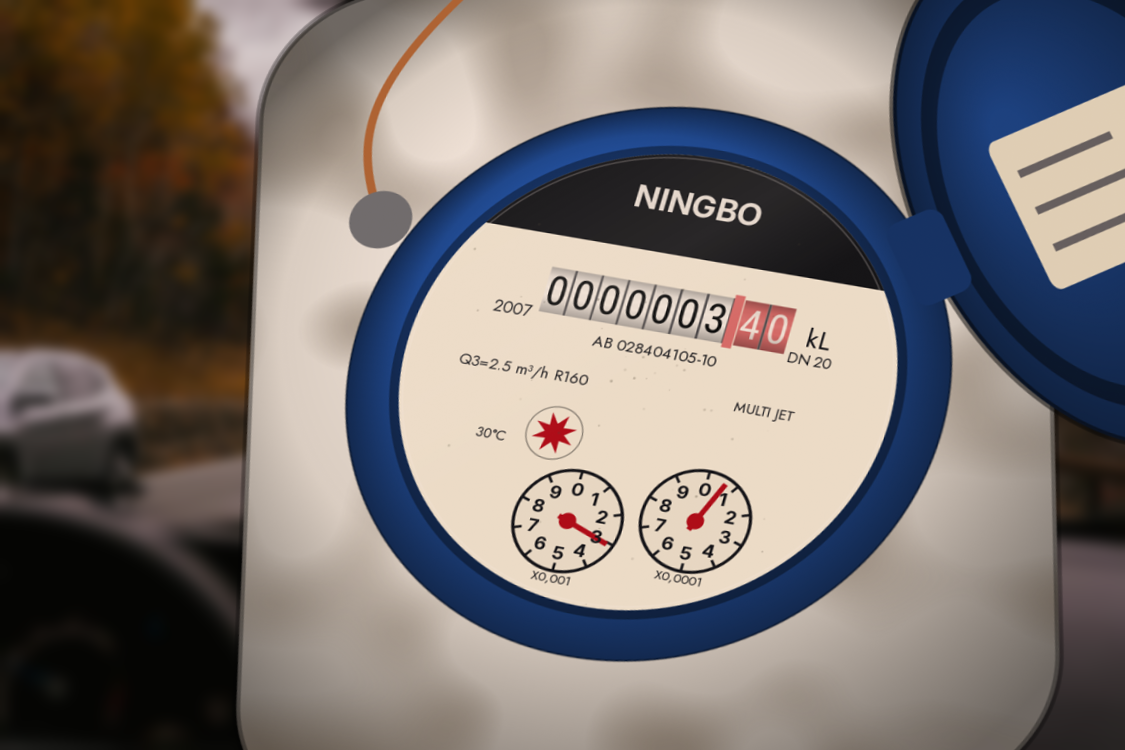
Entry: 3.4030kL
